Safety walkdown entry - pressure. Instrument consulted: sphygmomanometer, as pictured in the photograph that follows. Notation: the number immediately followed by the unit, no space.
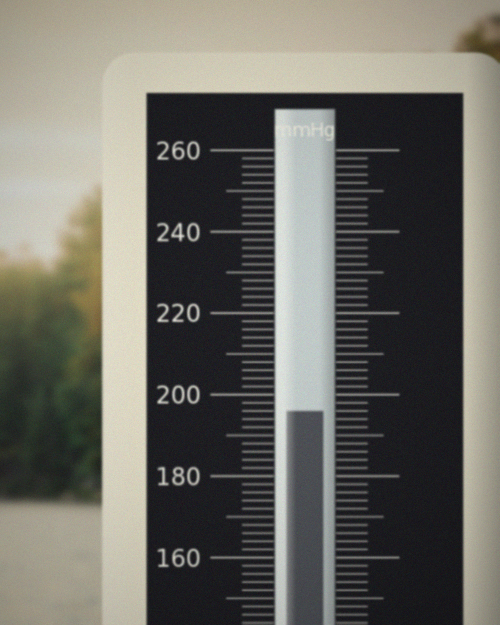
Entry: 196mmHg
